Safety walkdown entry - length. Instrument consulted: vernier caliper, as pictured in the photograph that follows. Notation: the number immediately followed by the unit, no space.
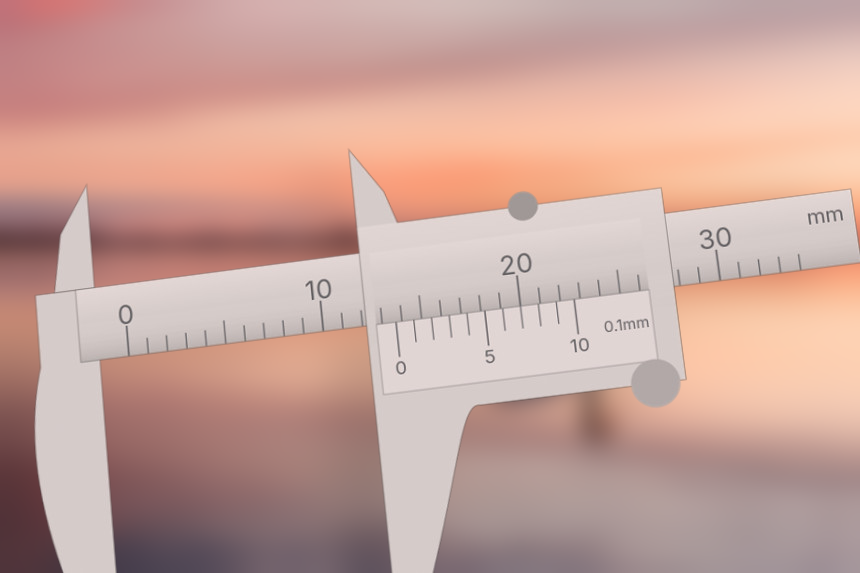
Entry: 13.7mm
